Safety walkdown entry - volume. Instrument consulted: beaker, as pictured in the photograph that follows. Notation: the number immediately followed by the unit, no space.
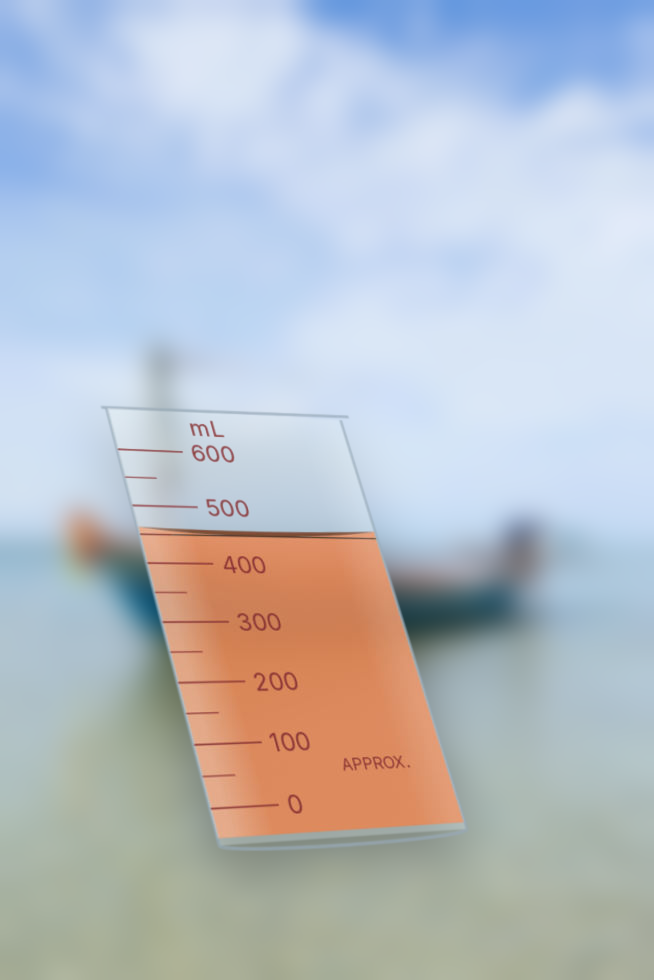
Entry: 450mL
